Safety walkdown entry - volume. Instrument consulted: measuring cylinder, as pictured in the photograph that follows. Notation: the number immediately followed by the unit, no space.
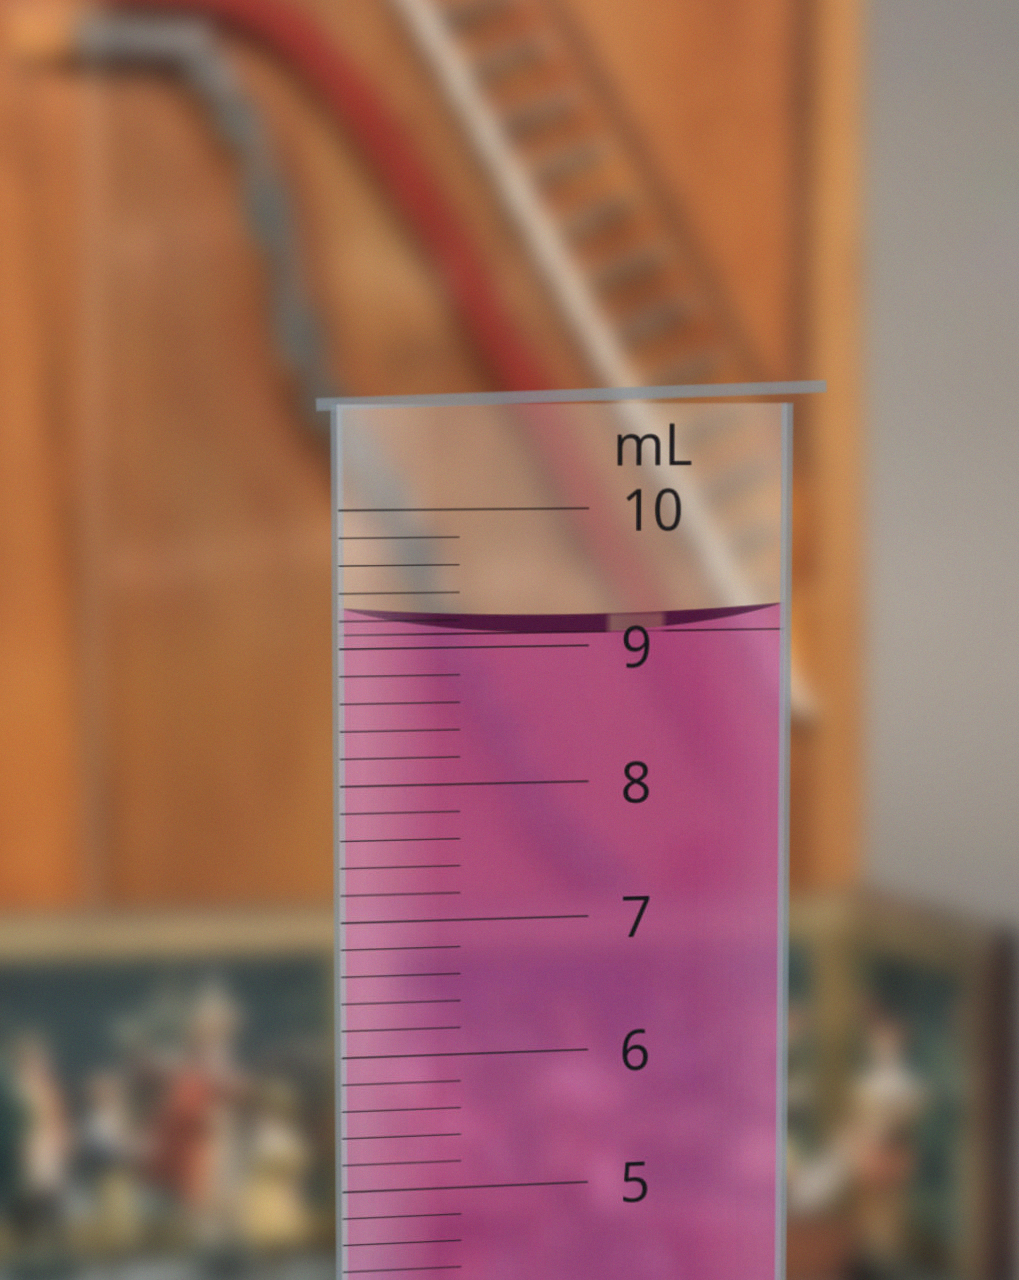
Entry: 9.1mL
